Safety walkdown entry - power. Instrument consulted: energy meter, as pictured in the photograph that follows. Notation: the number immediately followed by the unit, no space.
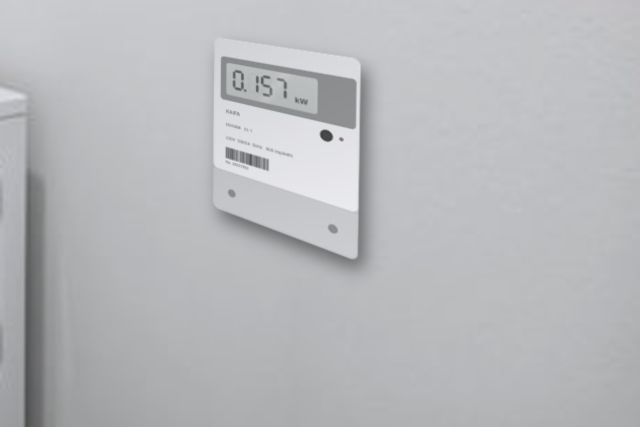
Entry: 0.157kW
